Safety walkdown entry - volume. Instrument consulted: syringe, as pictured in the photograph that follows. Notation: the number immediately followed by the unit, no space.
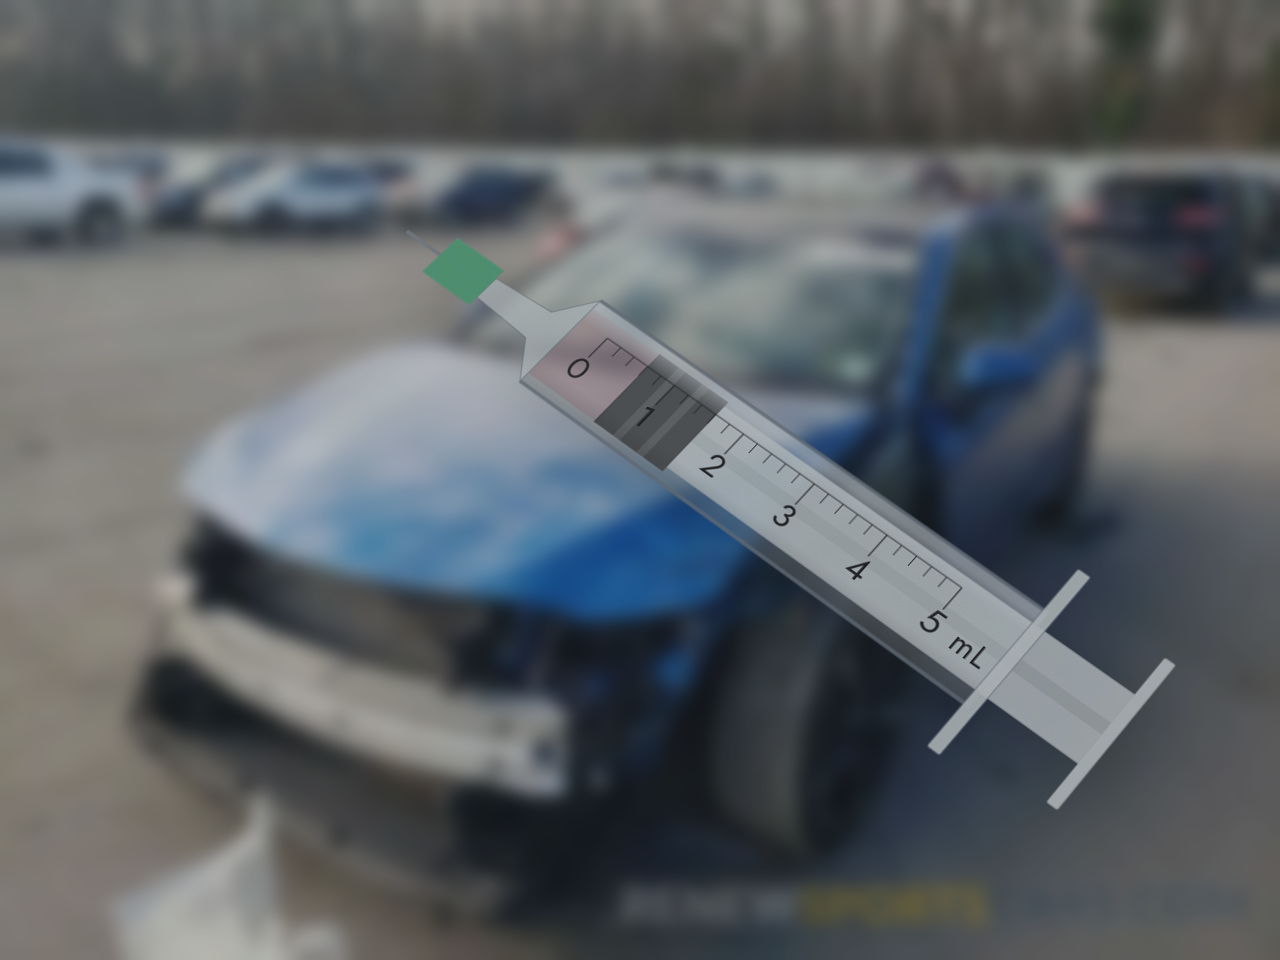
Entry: 0.6mL
